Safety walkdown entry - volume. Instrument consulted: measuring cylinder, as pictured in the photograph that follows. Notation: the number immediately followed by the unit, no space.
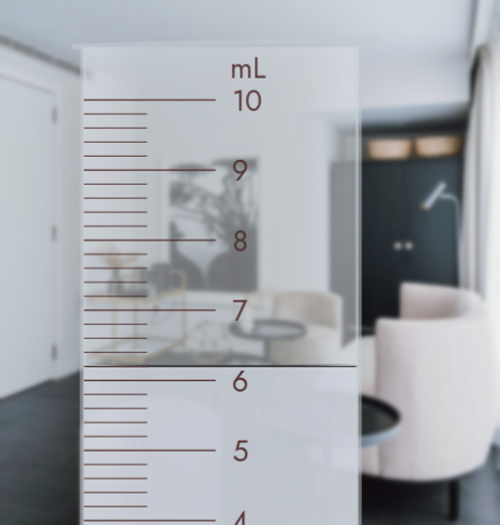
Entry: 6.2mL
